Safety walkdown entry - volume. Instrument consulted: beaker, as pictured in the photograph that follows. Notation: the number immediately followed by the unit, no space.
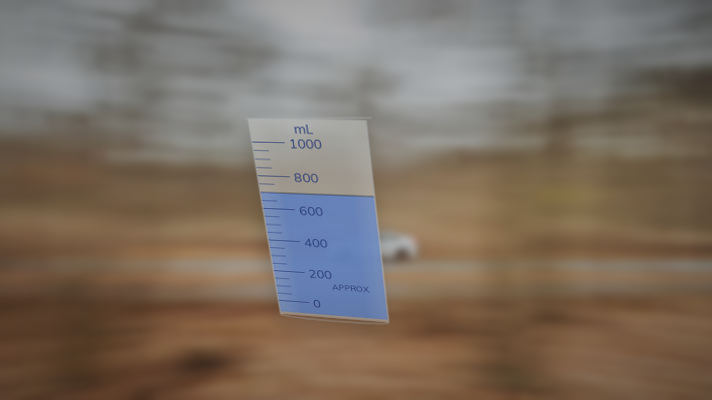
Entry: 700mL
